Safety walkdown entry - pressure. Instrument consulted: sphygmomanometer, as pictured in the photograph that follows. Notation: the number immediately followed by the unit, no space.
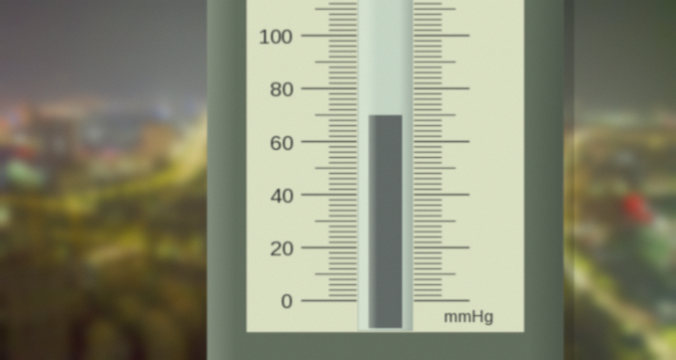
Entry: 70mmHg
